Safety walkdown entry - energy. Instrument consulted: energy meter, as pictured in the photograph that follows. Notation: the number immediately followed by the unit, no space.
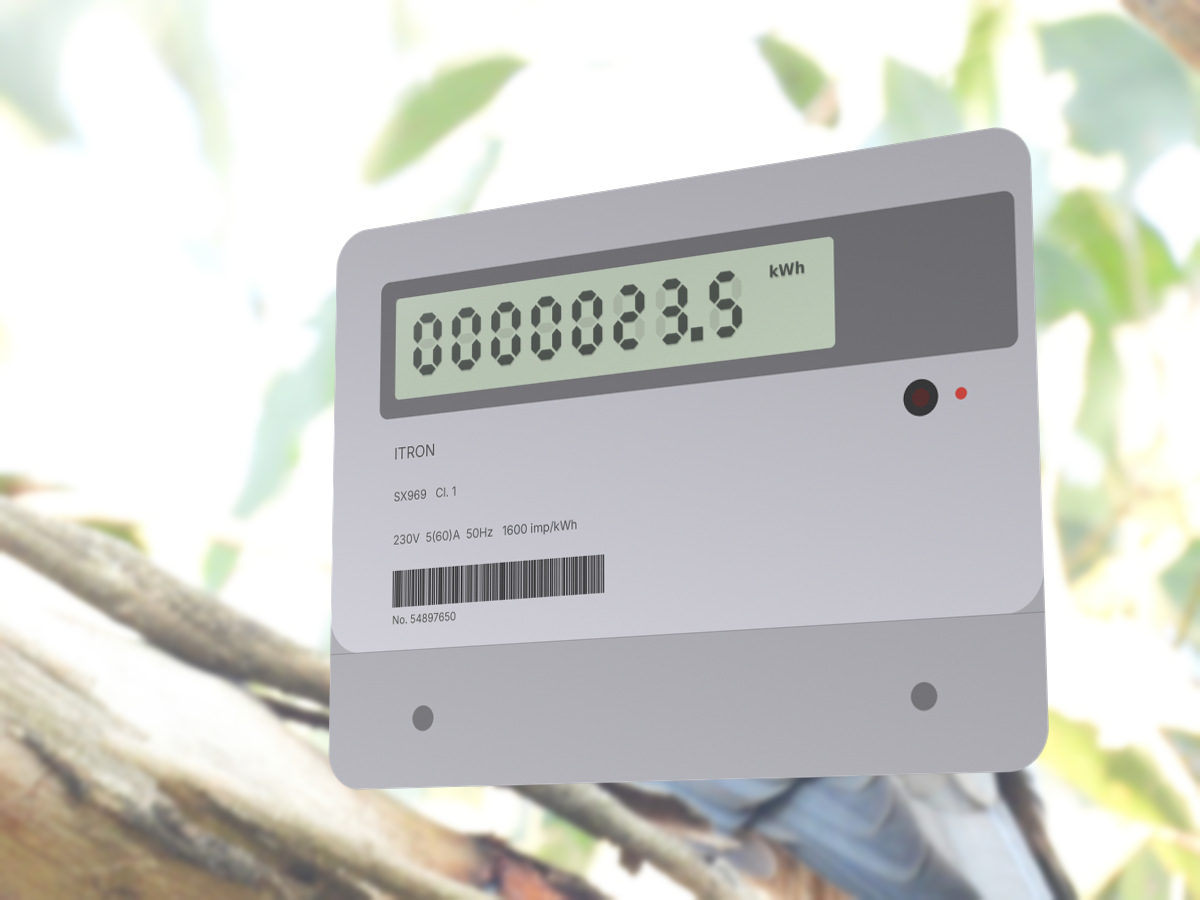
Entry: 23.5kWh
